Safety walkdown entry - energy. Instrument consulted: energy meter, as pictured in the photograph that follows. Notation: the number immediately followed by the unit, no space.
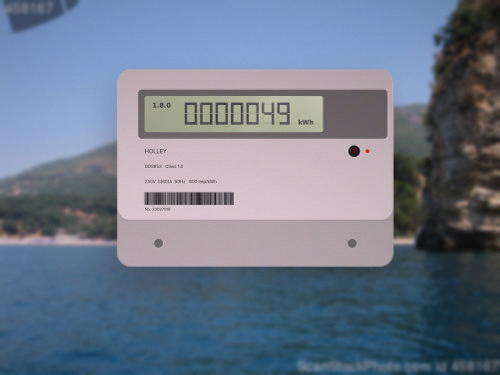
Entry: 49kWh
